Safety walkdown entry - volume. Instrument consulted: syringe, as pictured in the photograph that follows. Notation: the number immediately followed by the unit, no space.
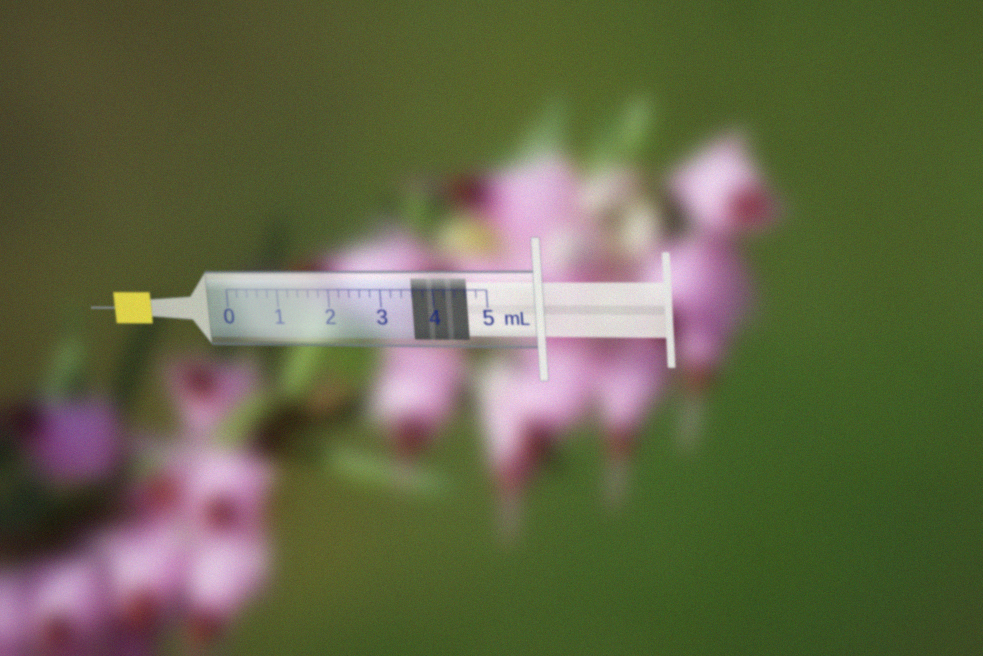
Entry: 3.6mL
